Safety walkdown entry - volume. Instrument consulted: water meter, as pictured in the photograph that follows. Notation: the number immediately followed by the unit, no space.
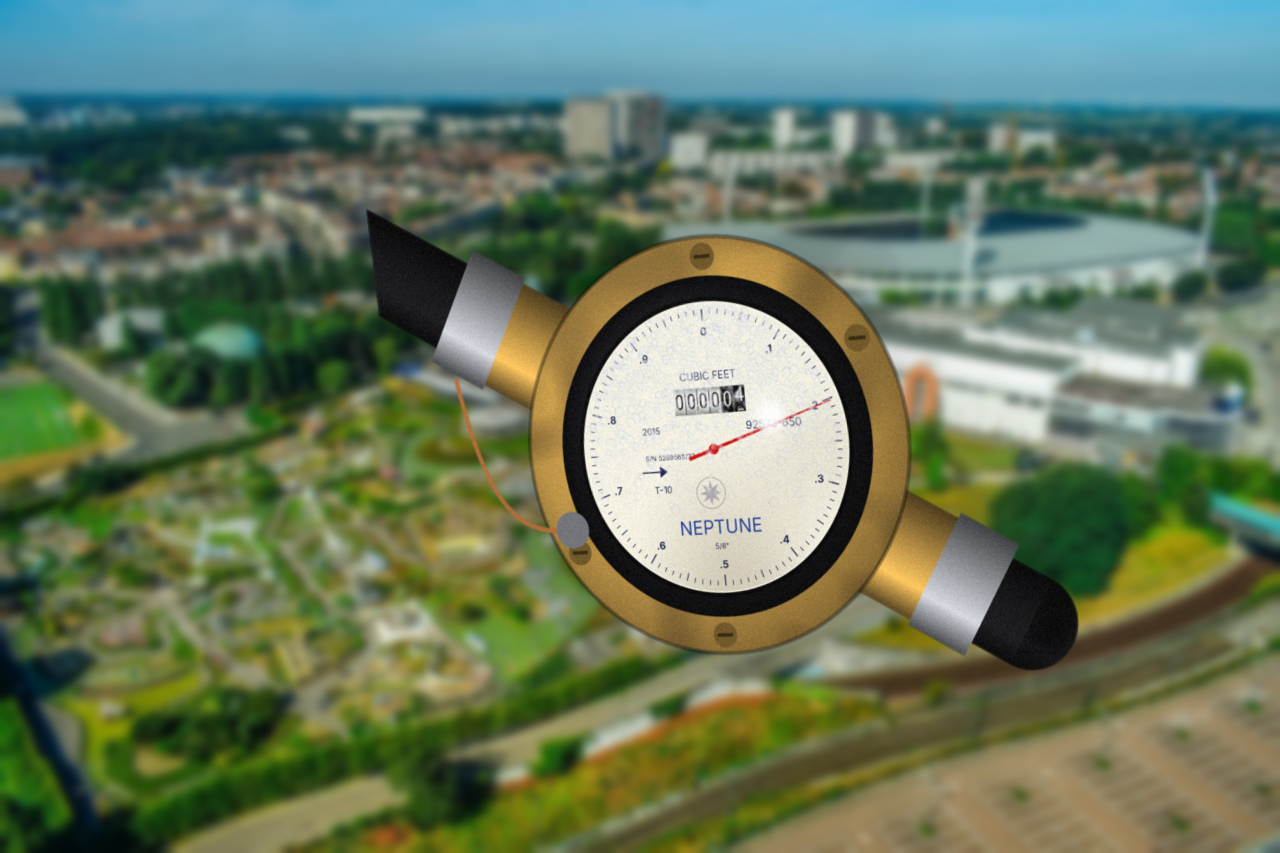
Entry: 4.20ft³
